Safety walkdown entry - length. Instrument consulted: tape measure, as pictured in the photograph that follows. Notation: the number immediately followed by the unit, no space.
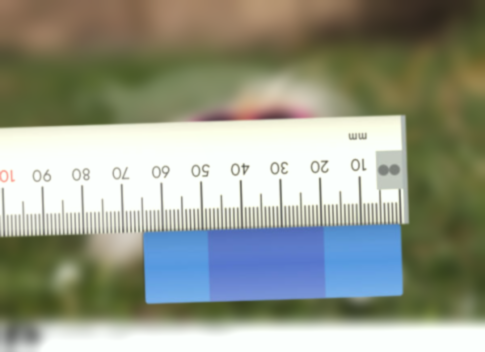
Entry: 65mm
